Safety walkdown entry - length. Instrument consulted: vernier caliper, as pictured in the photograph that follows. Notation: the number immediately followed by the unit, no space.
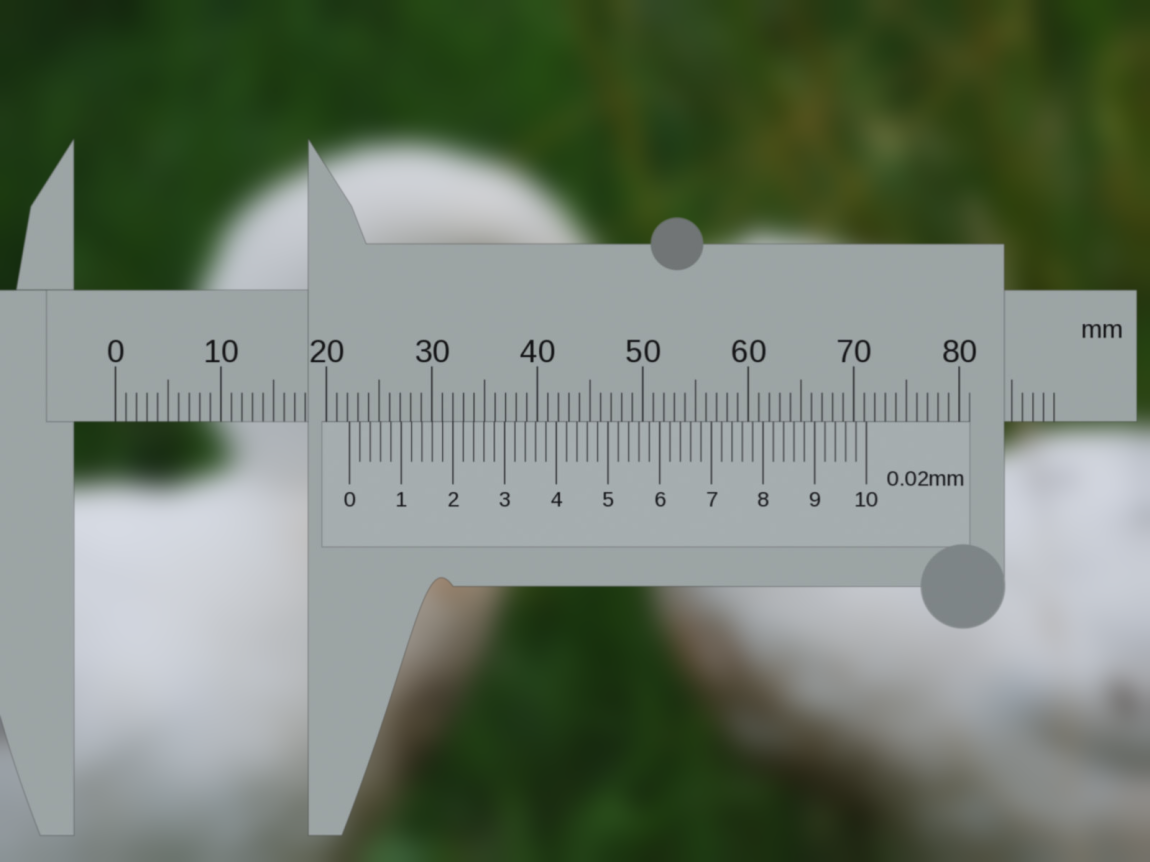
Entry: 22.2mm
